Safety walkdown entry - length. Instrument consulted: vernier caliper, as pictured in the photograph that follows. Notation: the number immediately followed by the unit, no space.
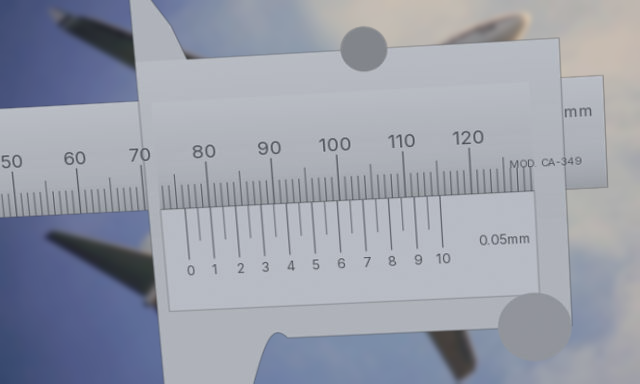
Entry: 76.2mm
